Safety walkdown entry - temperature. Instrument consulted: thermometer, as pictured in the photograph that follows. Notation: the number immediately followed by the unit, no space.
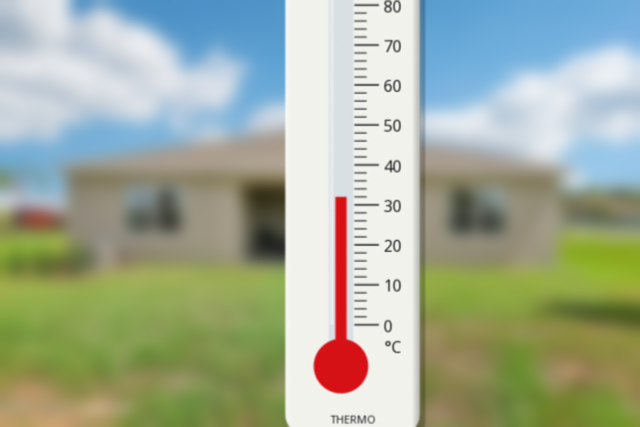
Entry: 32°C
